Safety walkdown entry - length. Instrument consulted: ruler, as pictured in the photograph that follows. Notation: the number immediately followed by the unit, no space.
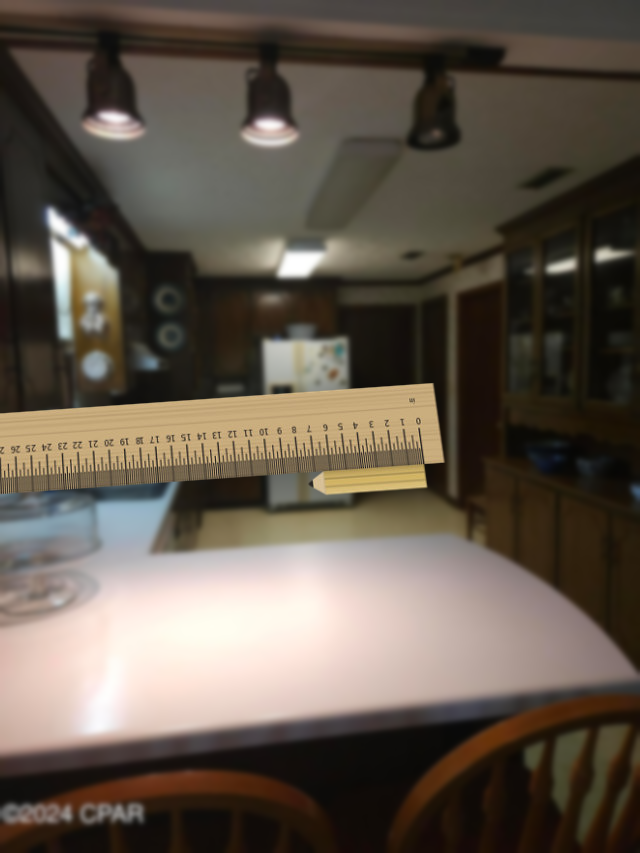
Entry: 7.5in
